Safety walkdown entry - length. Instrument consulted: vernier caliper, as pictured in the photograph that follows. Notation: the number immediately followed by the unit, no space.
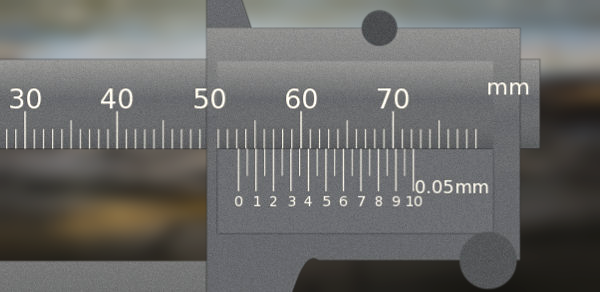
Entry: 53.2mm
